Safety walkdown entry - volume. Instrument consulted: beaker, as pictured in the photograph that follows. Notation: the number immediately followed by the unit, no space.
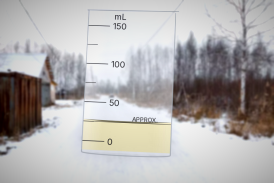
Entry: 25mL
